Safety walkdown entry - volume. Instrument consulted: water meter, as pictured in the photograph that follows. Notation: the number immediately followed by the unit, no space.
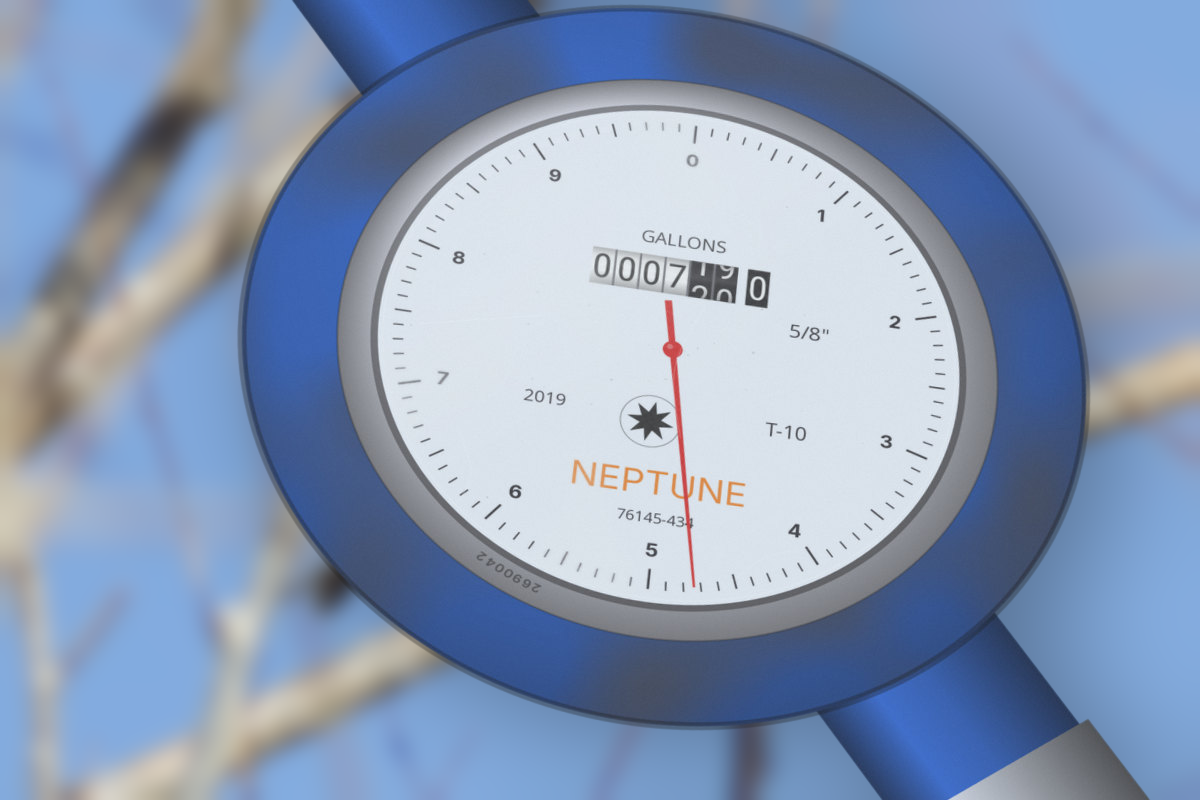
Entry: 7194.7gal
